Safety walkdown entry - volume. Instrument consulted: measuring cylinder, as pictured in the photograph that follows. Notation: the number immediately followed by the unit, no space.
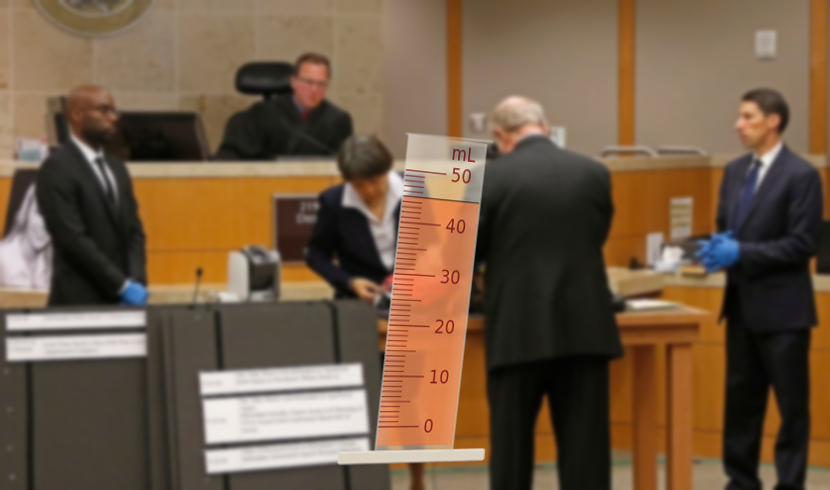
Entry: 45mL
